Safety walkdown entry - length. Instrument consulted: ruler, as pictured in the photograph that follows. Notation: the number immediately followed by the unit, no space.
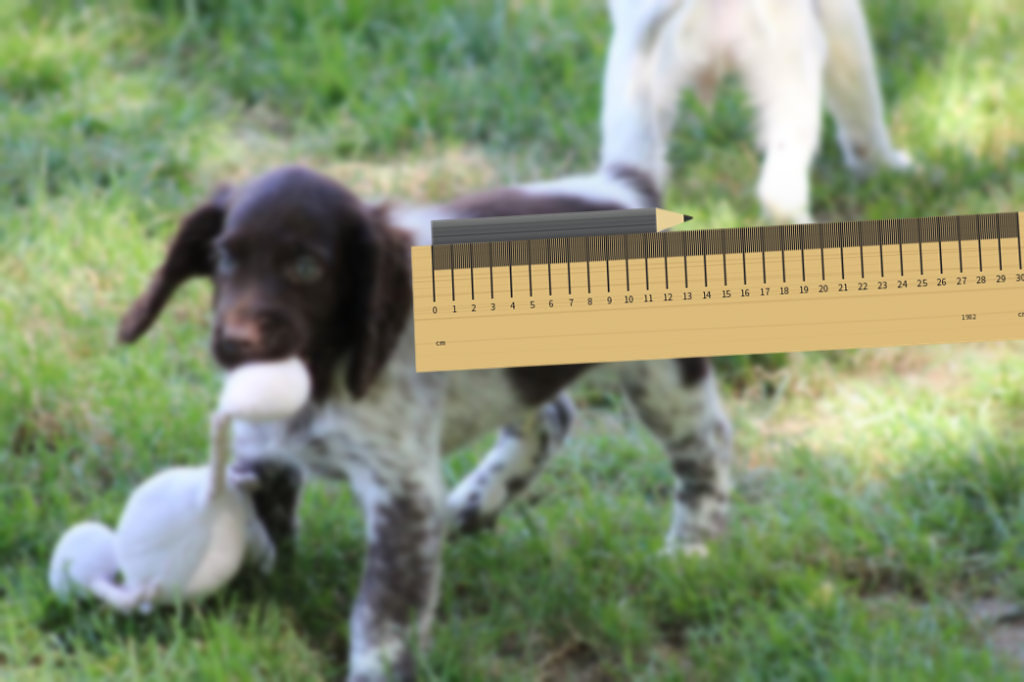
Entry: 13.5cm
